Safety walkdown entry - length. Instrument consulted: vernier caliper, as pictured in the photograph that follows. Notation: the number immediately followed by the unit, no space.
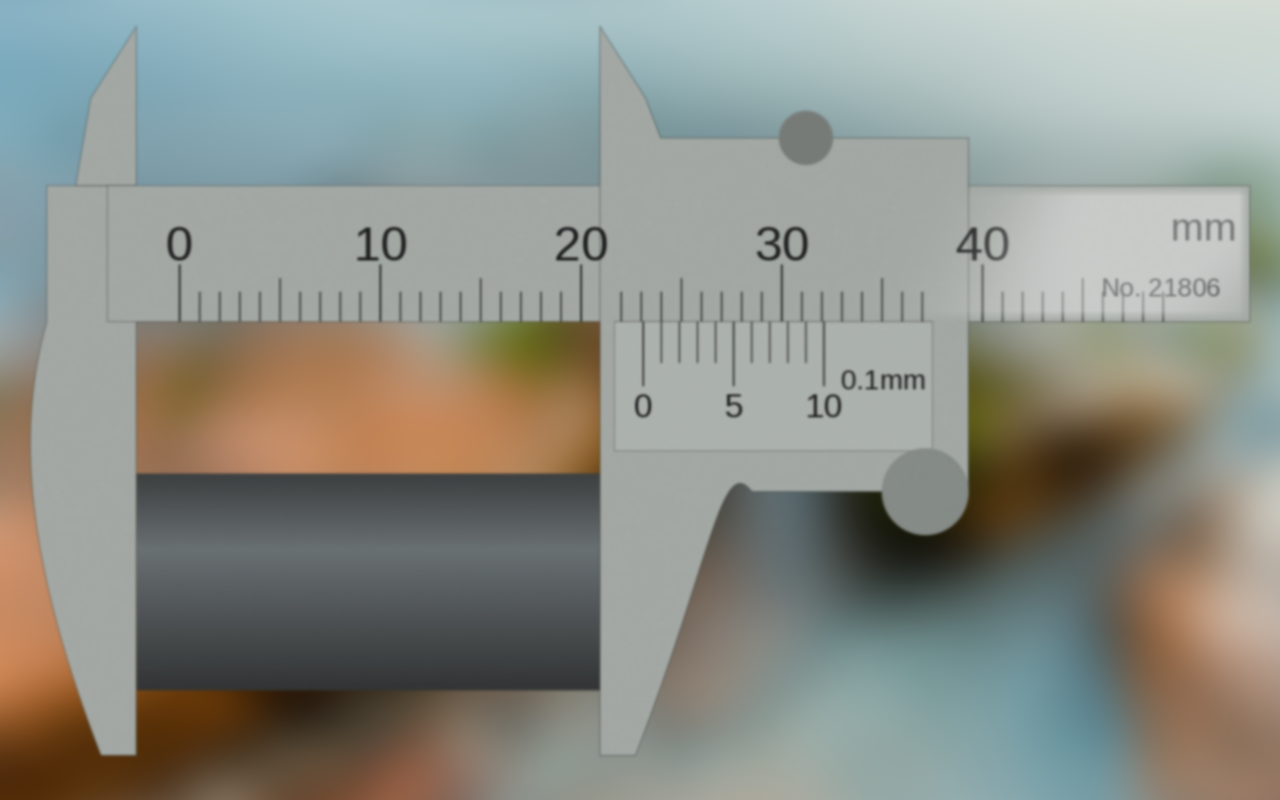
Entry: 23.1mm
